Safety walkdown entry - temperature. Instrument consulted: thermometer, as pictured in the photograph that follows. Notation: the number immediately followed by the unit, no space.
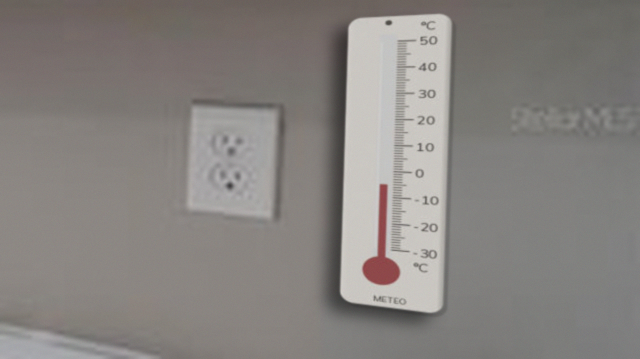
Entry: -5°C
